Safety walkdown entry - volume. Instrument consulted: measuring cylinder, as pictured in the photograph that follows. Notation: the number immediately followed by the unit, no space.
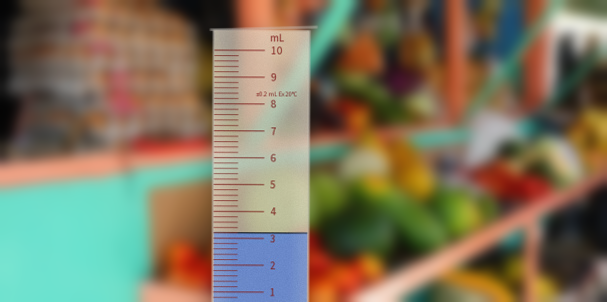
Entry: 3.2mL
